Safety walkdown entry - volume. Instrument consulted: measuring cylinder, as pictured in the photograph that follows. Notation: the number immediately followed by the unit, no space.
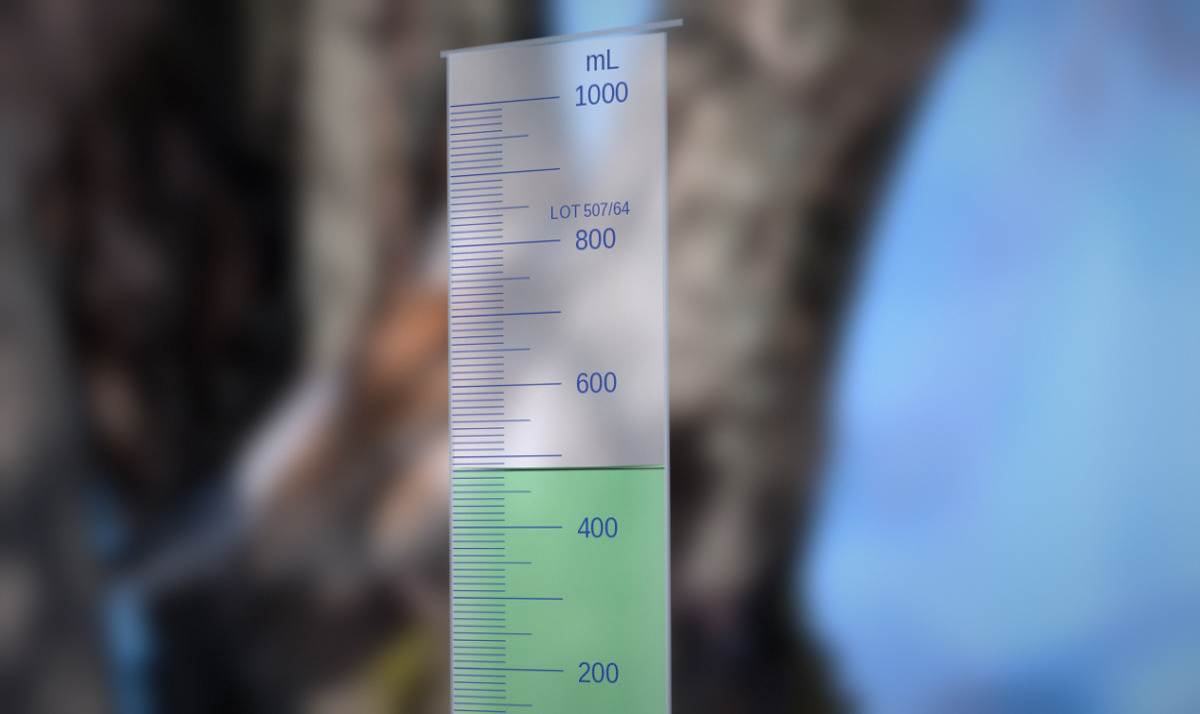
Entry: 480mL
